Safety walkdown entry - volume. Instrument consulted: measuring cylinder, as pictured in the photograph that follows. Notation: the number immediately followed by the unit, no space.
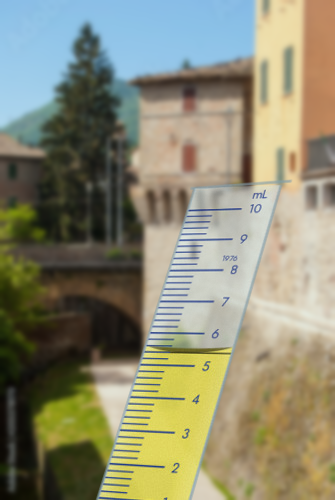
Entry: 5.4mL
